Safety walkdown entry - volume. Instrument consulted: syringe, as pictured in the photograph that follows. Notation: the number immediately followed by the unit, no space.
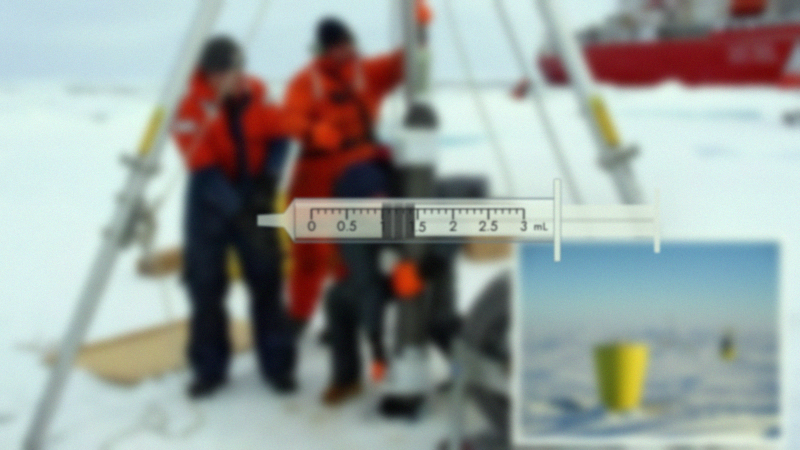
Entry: 1mL
